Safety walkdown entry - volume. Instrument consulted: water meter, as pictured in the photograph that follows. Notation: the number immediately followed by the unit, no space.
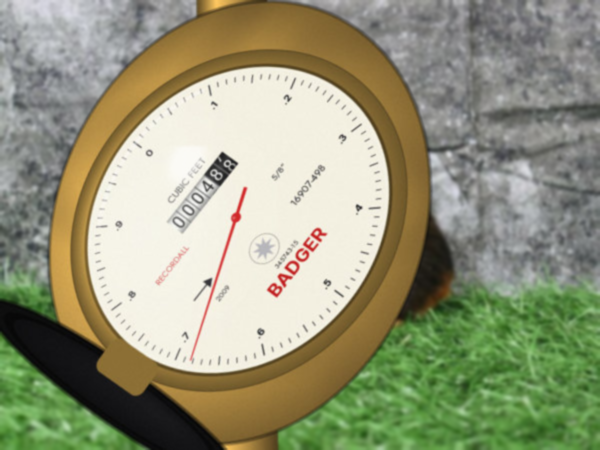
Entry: 487.68ft³
